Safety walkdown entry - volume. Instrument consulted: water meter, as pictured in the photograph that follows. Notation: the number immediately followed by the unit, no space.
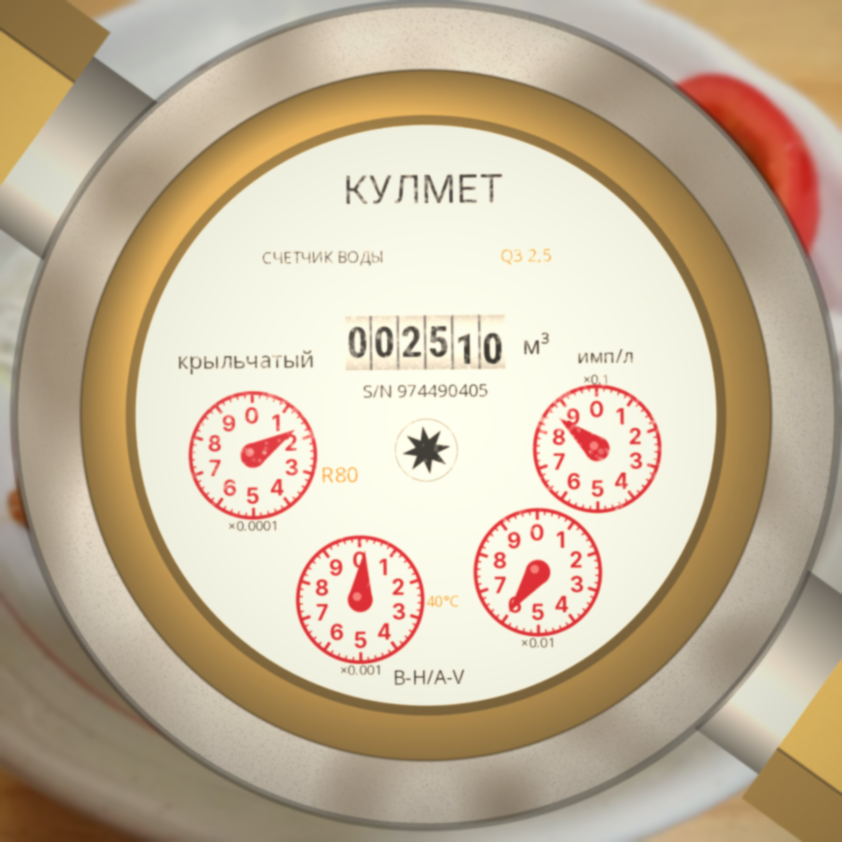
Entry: 2509.8601m³
